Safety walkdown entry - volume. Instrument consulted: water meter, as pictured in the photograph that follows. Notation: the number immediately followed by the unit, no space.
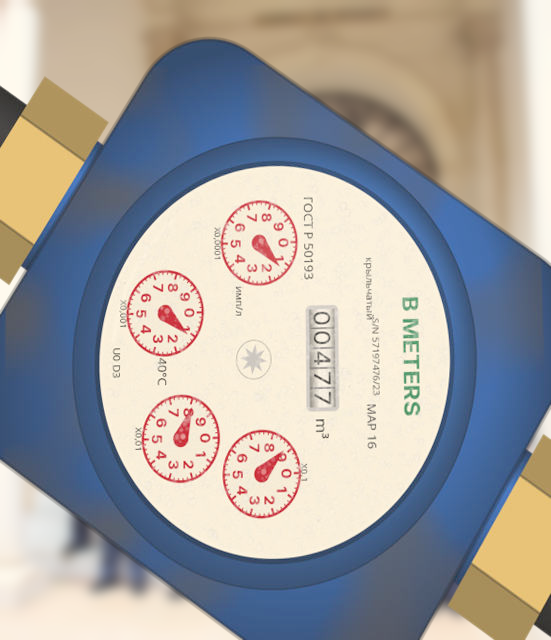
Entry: 477.8811m³
